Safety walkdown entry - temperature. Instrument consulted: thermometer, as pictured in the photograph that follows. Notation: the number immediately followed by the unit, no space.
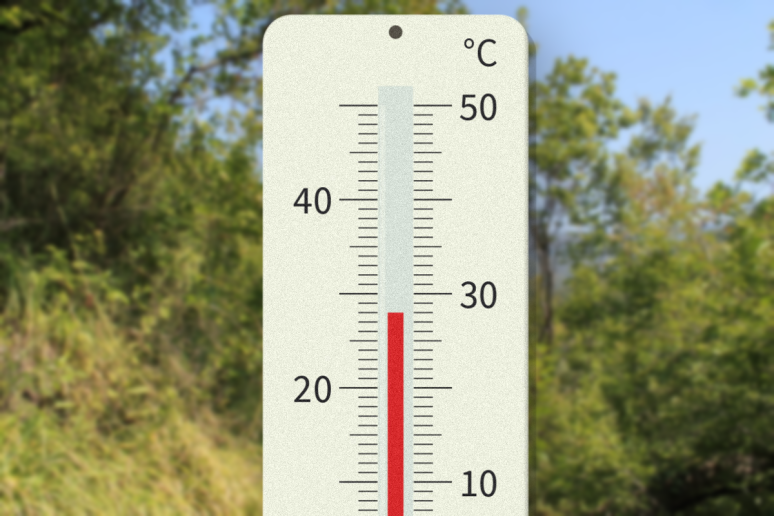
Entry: 28°C
